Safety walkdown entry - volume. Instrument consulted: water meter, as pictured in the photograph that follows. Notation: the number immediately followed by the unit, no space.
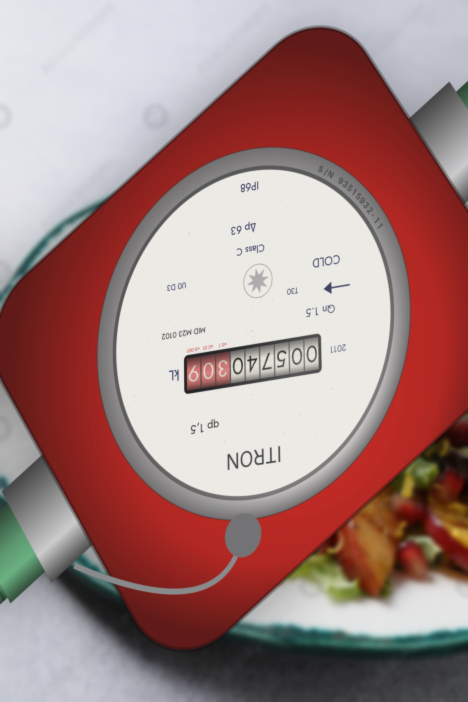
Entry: 5740.309kL
